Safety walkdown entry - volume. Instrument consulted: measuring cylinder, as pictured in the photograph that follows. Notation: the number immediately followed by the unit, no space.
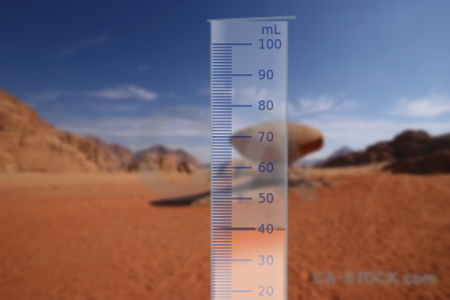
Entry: 40mL
